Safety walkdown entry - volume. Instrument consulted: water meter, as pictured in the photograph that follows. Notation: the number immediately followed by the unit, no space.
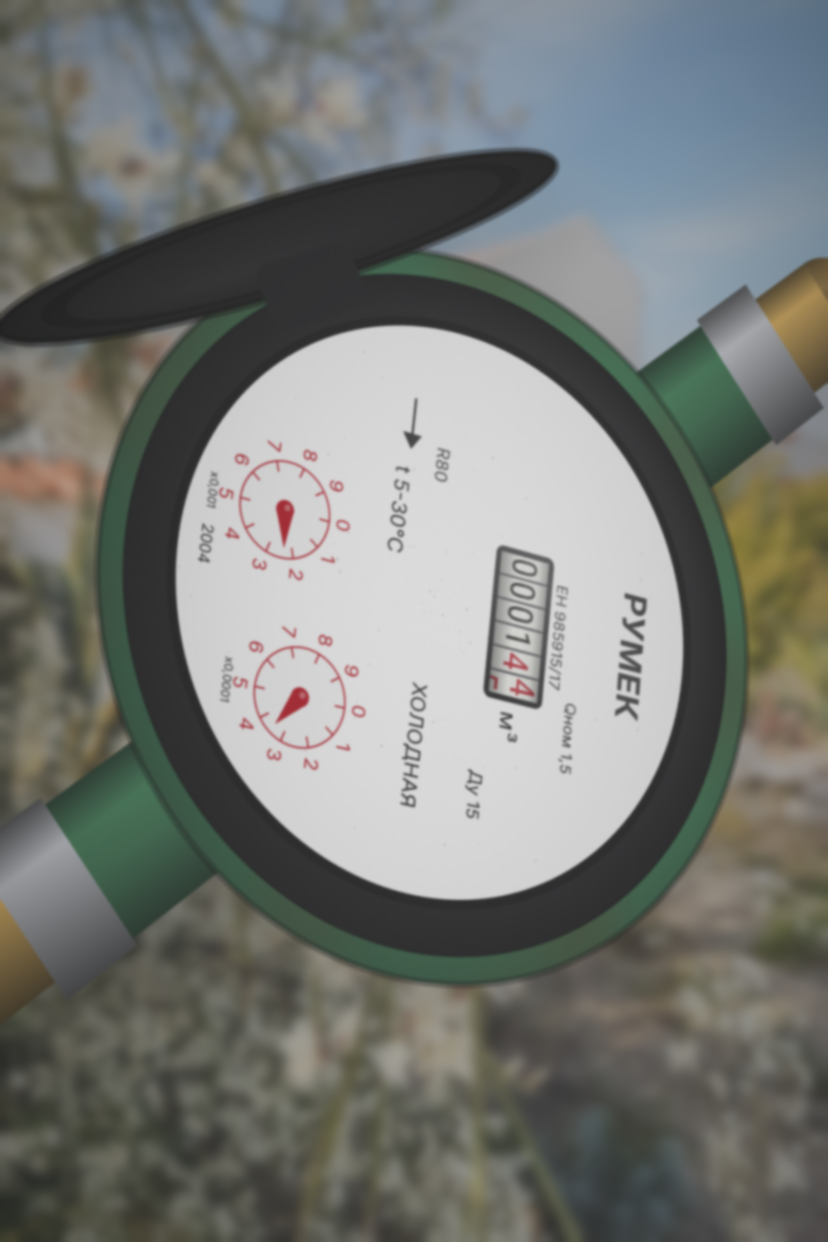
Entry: 1.4423m³
